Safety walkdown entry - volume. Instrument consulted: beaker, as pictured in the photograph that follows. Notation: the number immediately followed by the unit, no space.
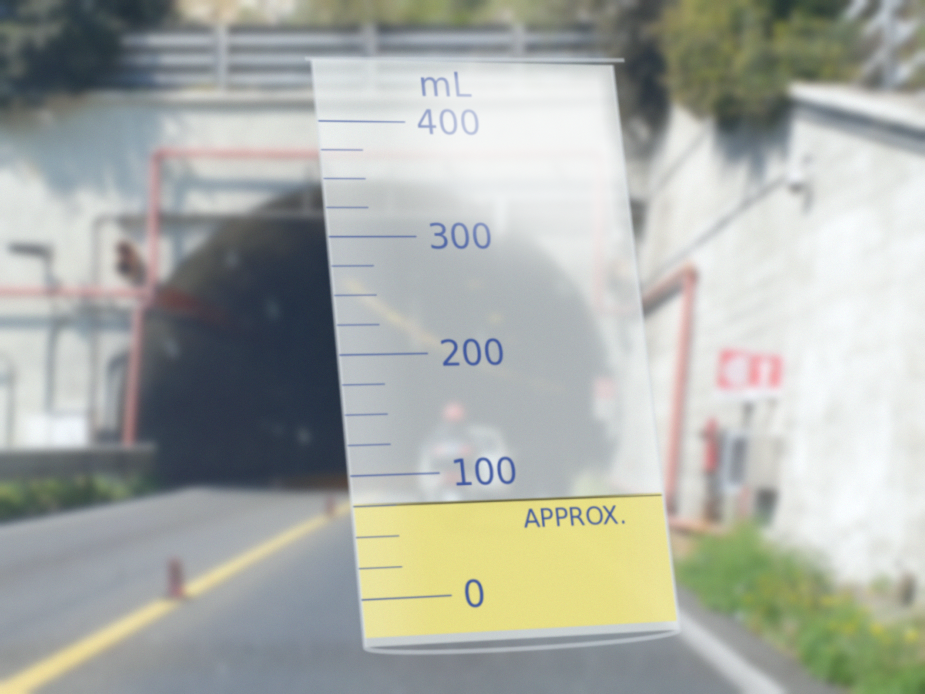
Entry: 75mL
